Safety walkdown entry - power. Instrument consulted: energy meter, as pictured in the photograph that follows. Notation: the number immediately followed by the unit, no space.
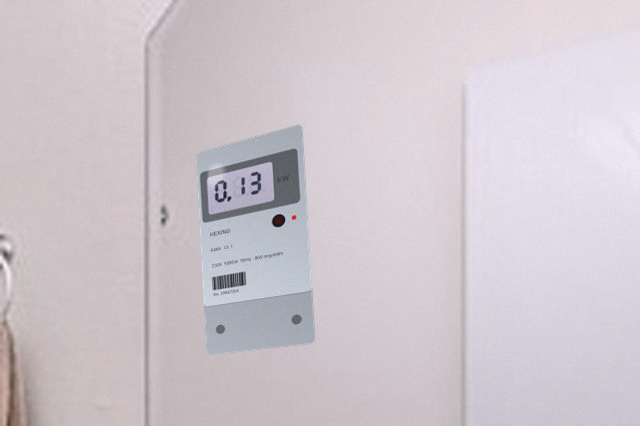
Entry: 0.13kW
